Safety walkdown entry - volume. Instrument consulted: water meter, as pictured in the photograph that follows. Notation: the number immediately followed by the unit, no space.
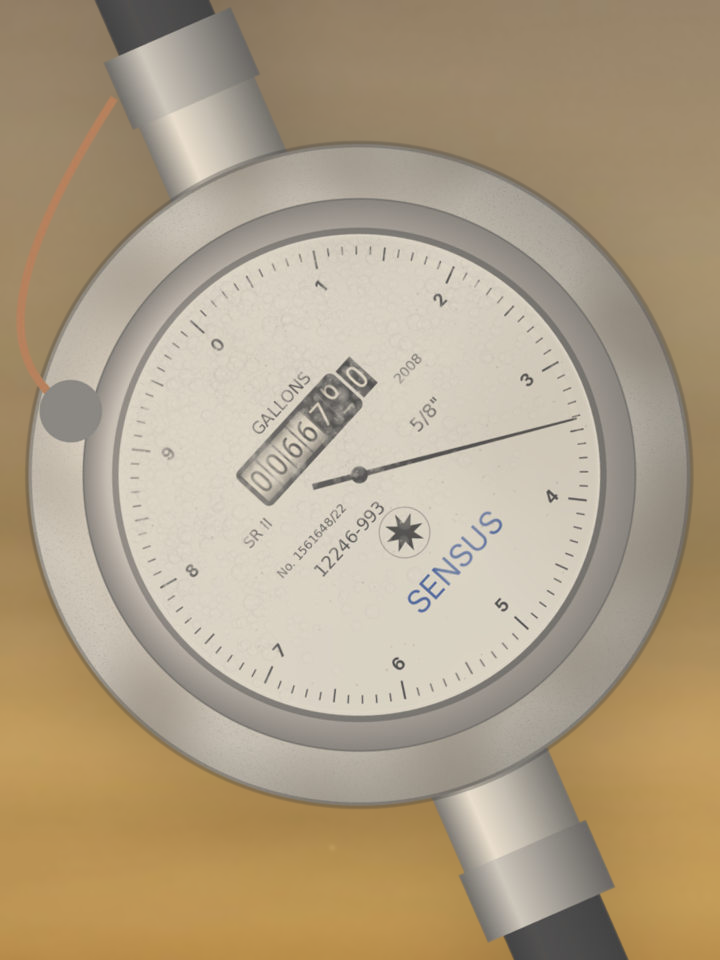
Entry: 66763.4gal
